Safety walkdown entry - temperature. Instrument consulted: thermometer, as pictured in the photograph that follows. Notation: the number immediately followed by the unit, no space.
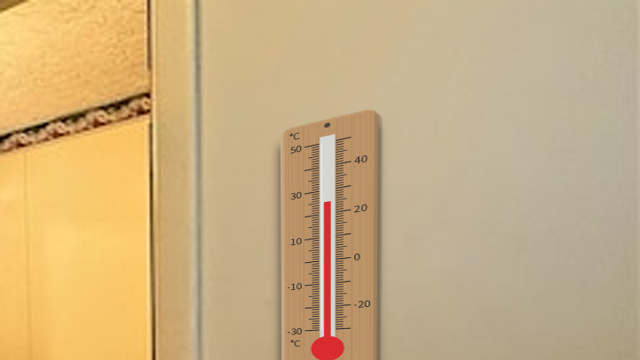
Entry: 25°C
